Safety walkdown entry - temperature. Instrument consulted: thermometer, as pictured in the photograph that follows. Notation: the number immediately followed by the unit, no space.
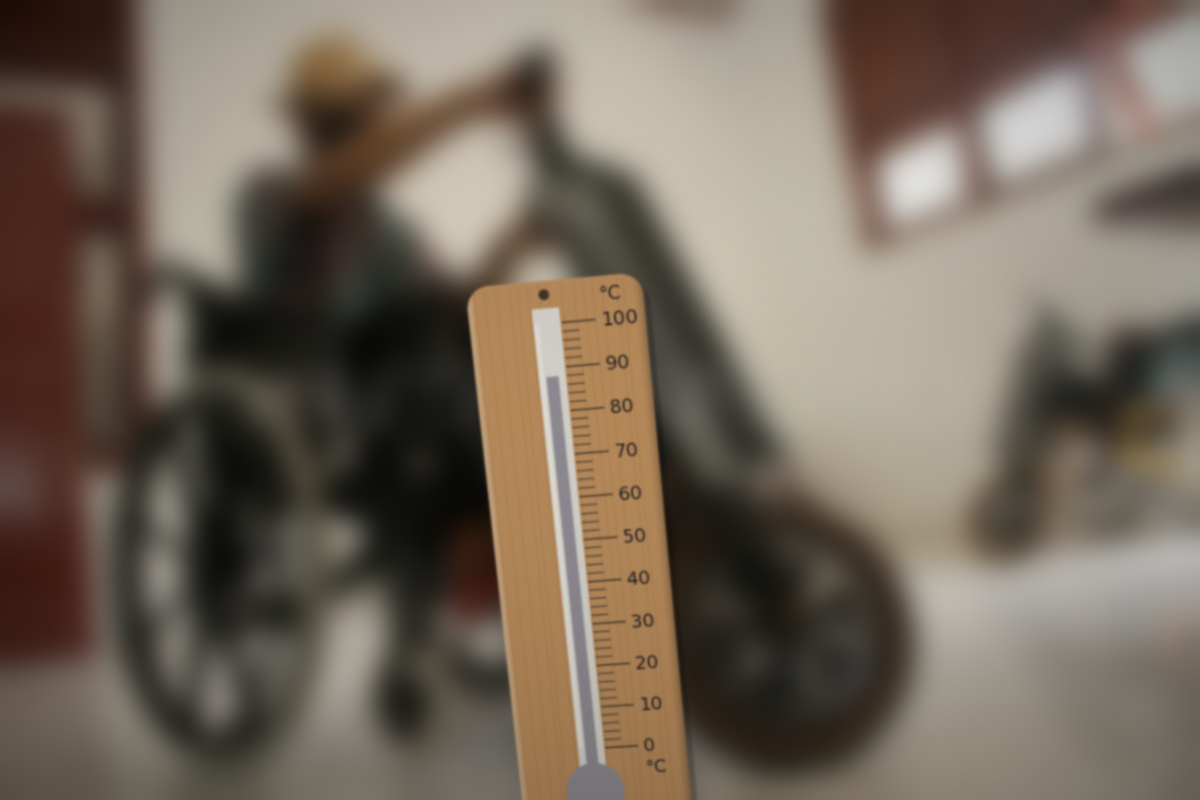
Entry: 88°C
